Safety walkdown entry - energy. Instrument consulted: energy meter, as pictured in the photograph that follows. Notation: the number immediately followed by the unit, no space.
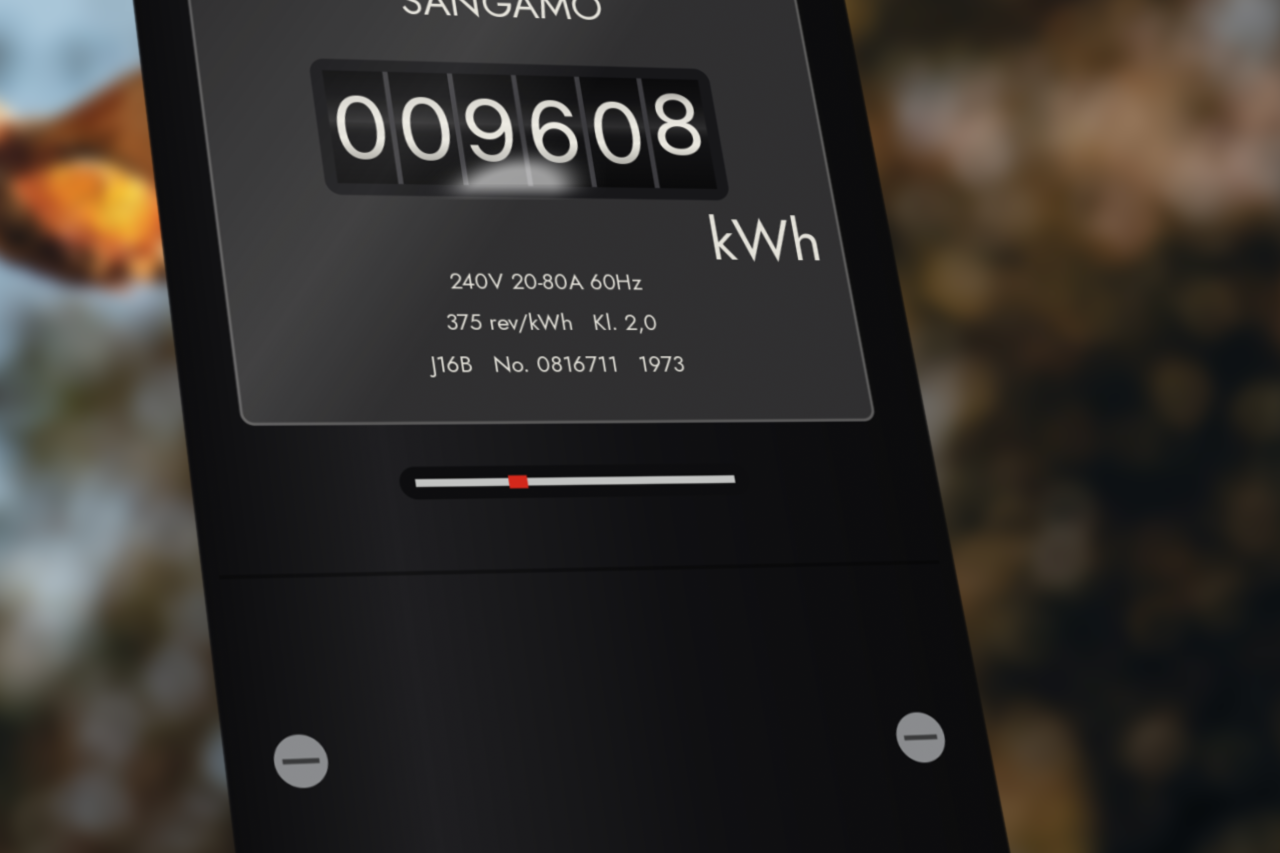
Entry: 9608kWh
